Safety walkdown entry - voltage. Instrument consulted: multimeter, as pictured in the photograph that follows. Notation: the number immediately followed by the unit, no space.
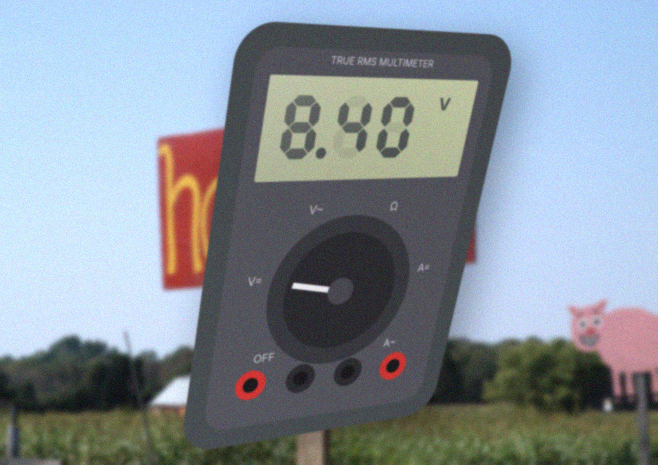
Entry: 8.40V
